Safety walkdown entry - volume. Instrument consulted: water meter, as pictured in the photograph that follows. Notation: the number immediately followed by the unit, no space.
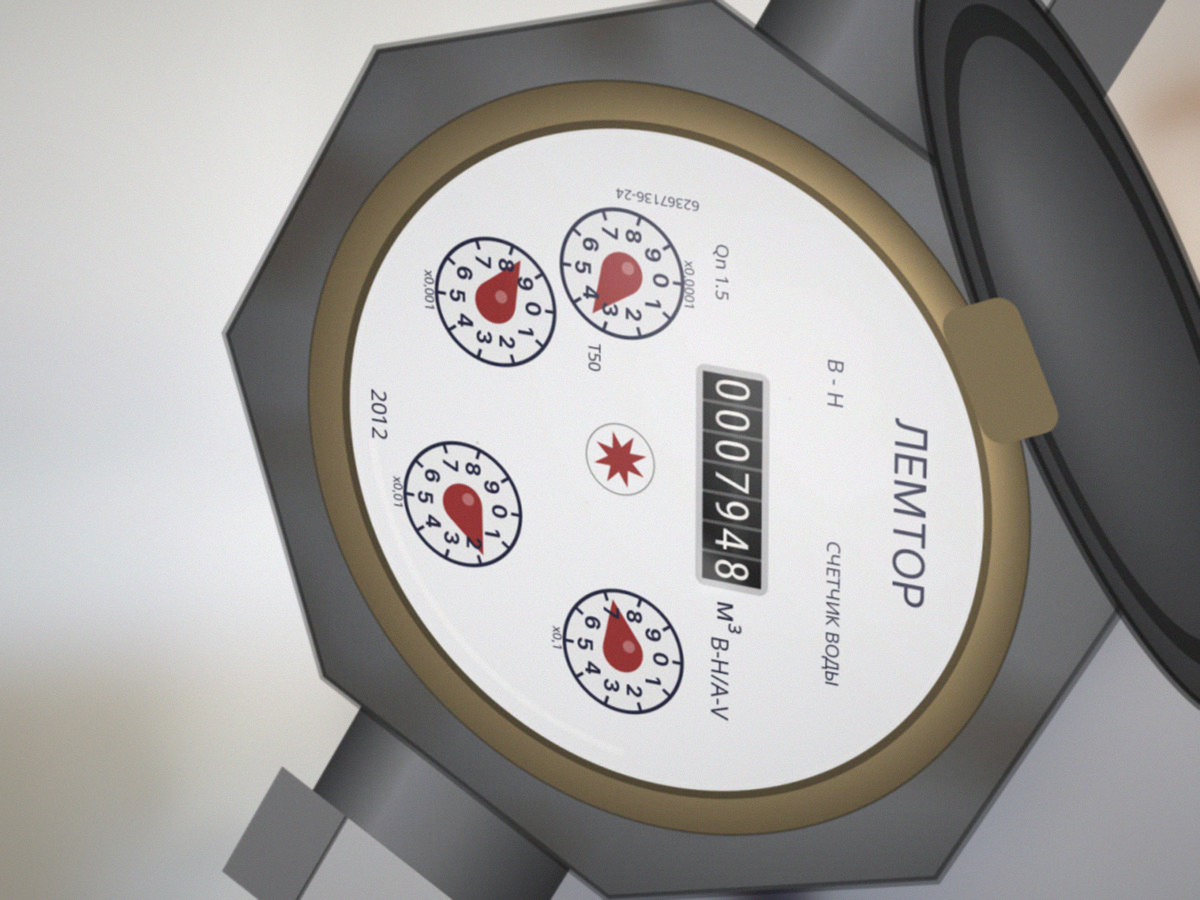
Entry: 7948.7183m³
